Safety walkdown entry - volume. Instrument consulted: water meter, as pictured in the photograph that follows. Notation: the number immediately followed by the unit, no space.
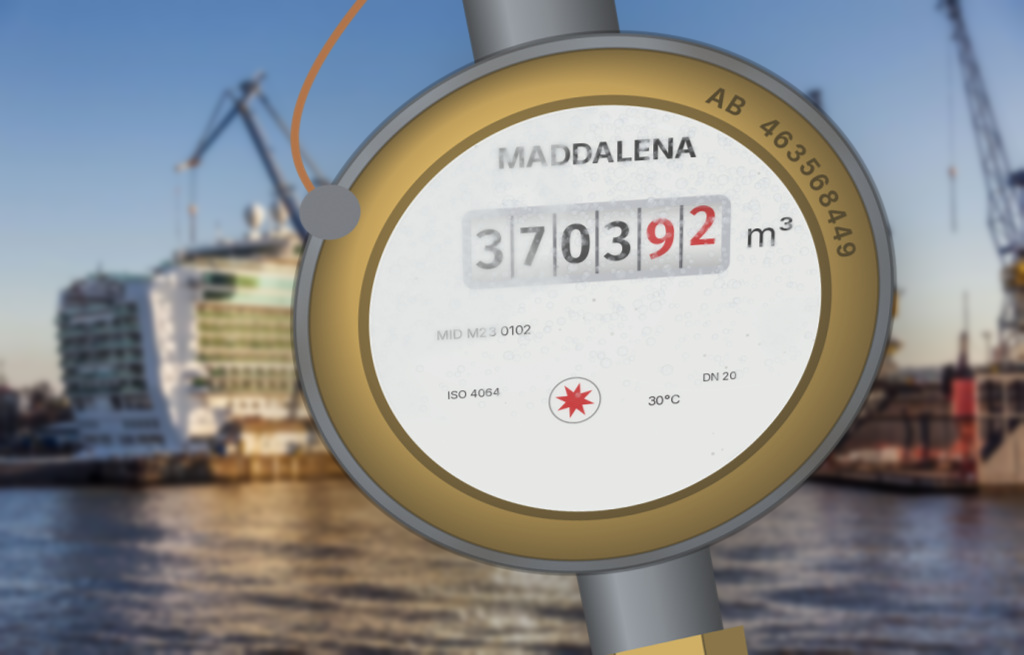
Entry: 3703.92m³
